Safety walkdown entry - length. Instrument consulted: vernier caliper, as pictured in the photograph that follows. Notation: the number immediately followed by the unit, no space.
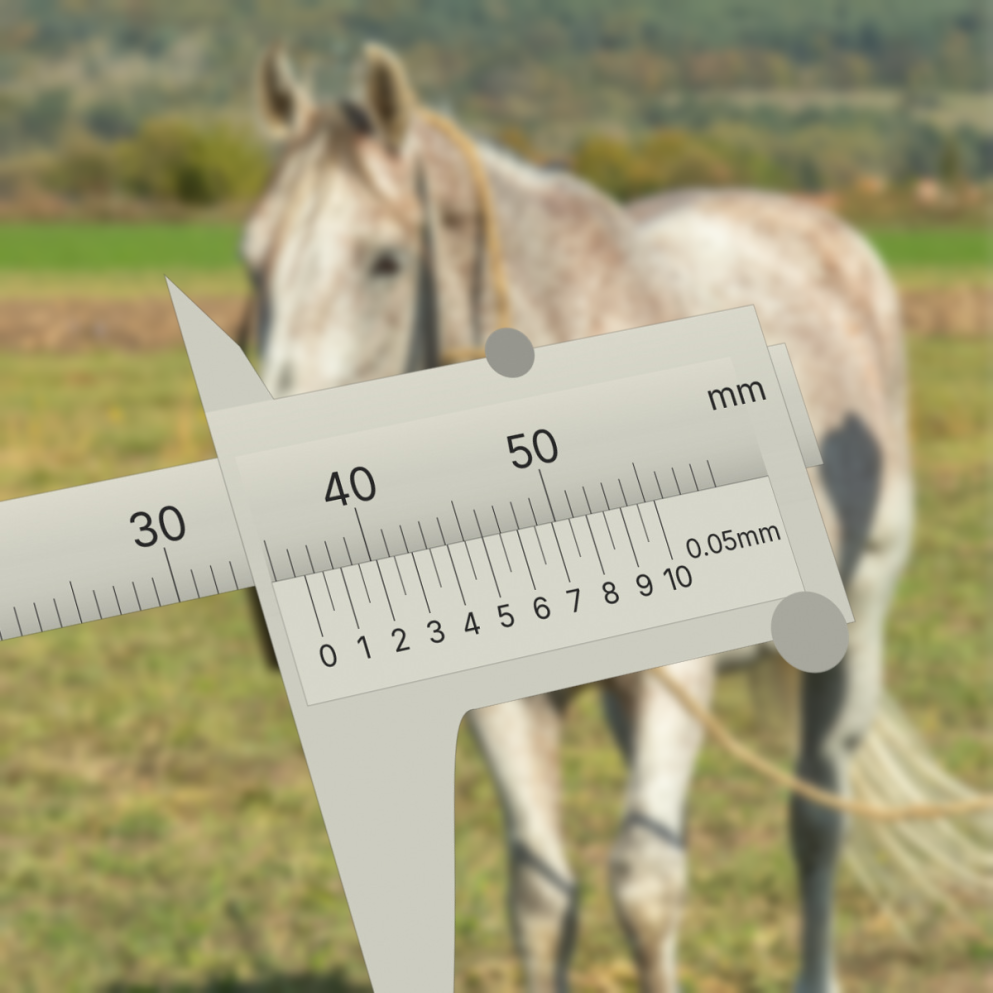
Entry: 36.5mm
